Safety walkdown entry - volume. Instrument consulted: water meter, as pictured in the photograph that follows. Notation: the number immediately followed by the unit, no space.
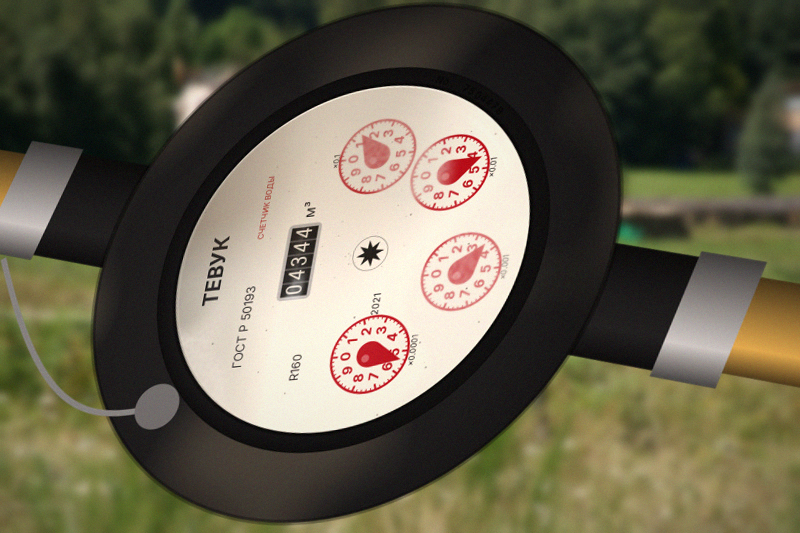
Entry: 4344.1435m³
